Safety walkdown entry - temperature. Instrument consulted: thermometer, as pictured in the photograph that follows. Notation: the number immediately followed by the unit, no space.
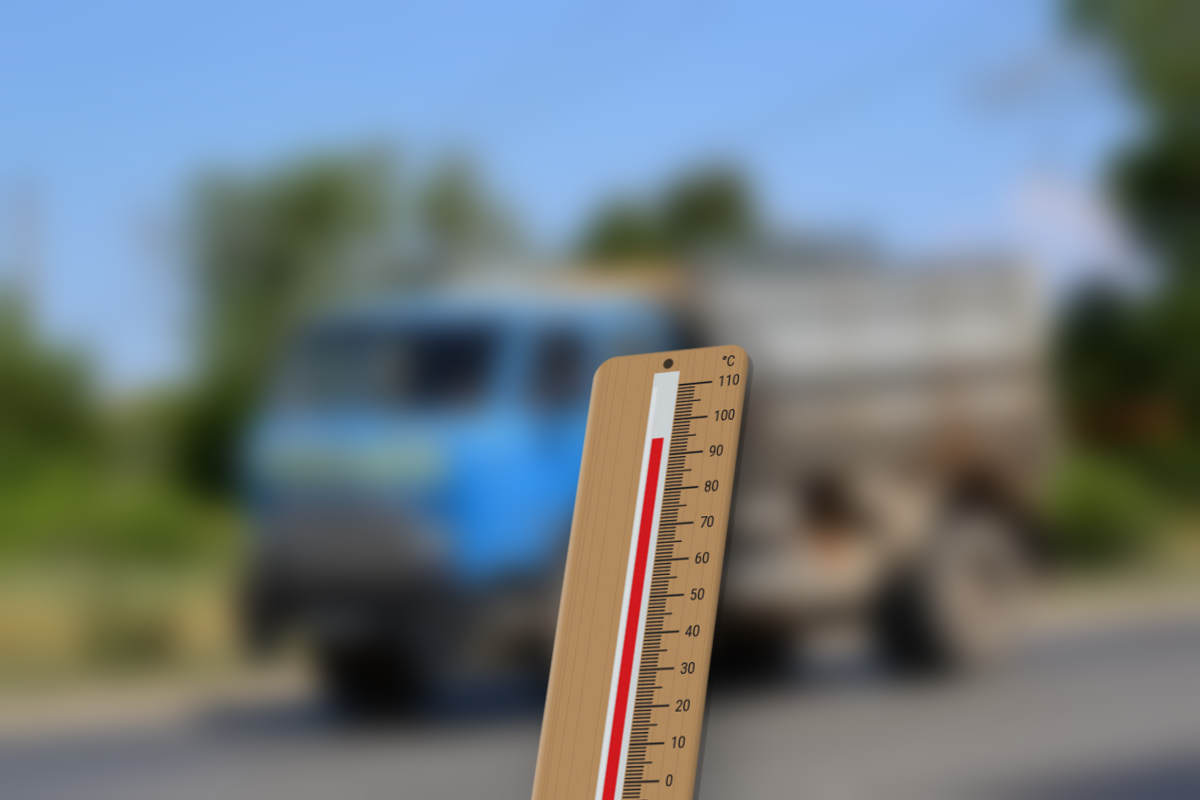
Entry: 95°C
